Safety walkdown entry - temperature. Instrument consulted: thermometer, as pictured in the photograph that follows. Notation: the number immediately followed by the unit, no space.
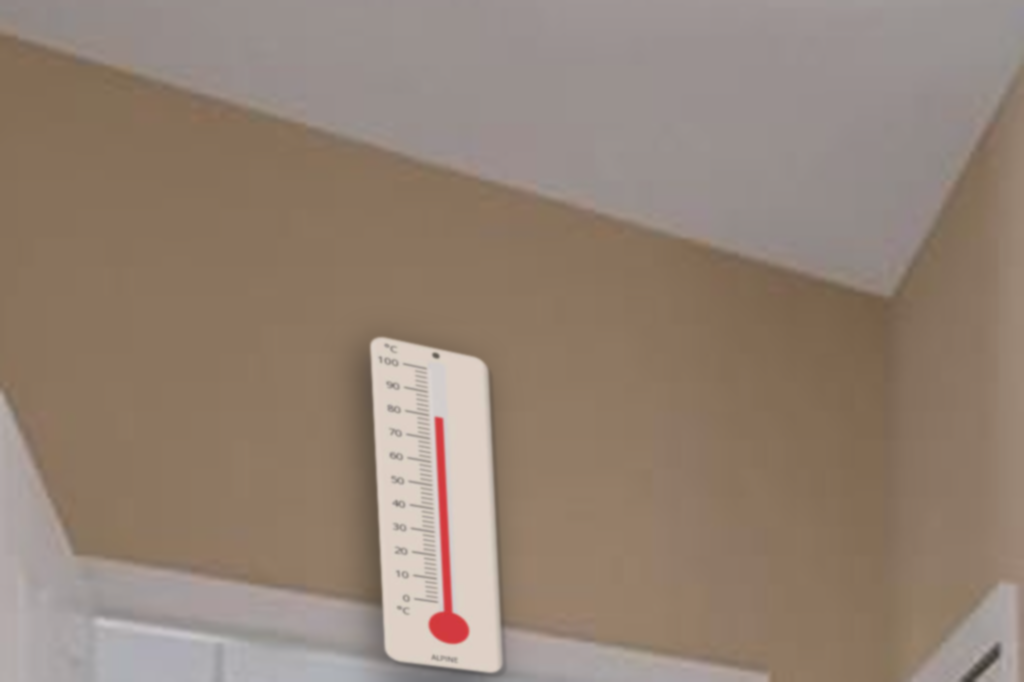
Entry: 80°C
